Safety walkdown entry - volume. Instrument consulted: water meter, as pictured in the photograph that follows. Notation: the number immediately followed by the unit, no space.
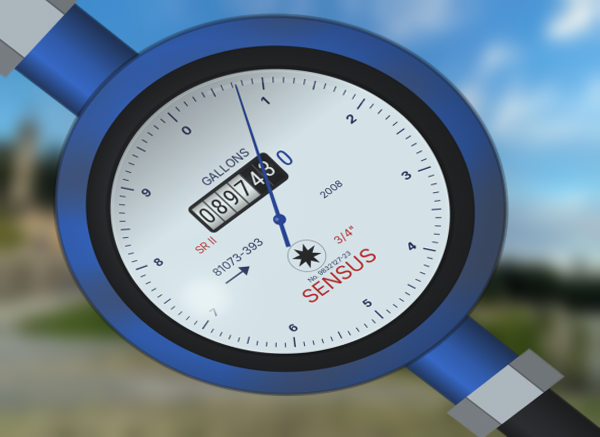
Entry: 897430.7gal
